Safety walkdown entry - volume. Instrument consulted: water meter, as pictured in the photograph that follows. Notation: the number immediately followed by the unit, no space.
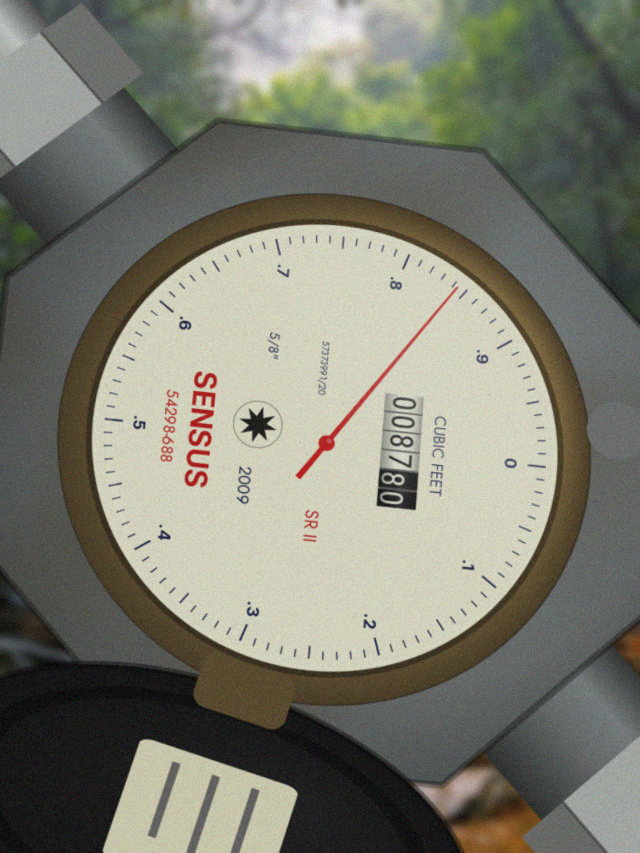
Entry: 8779.84ft³
